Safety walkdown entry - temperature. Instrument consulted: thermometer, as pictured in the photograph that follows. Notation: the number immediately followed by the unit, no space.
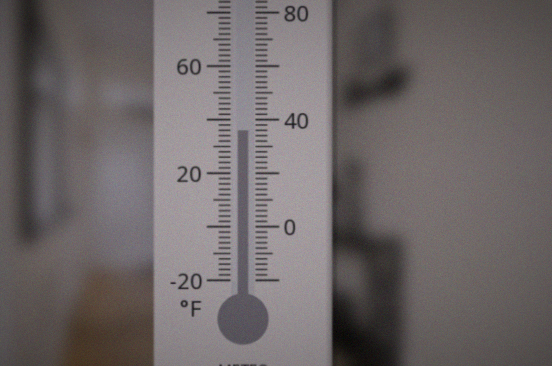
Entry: 36°F
